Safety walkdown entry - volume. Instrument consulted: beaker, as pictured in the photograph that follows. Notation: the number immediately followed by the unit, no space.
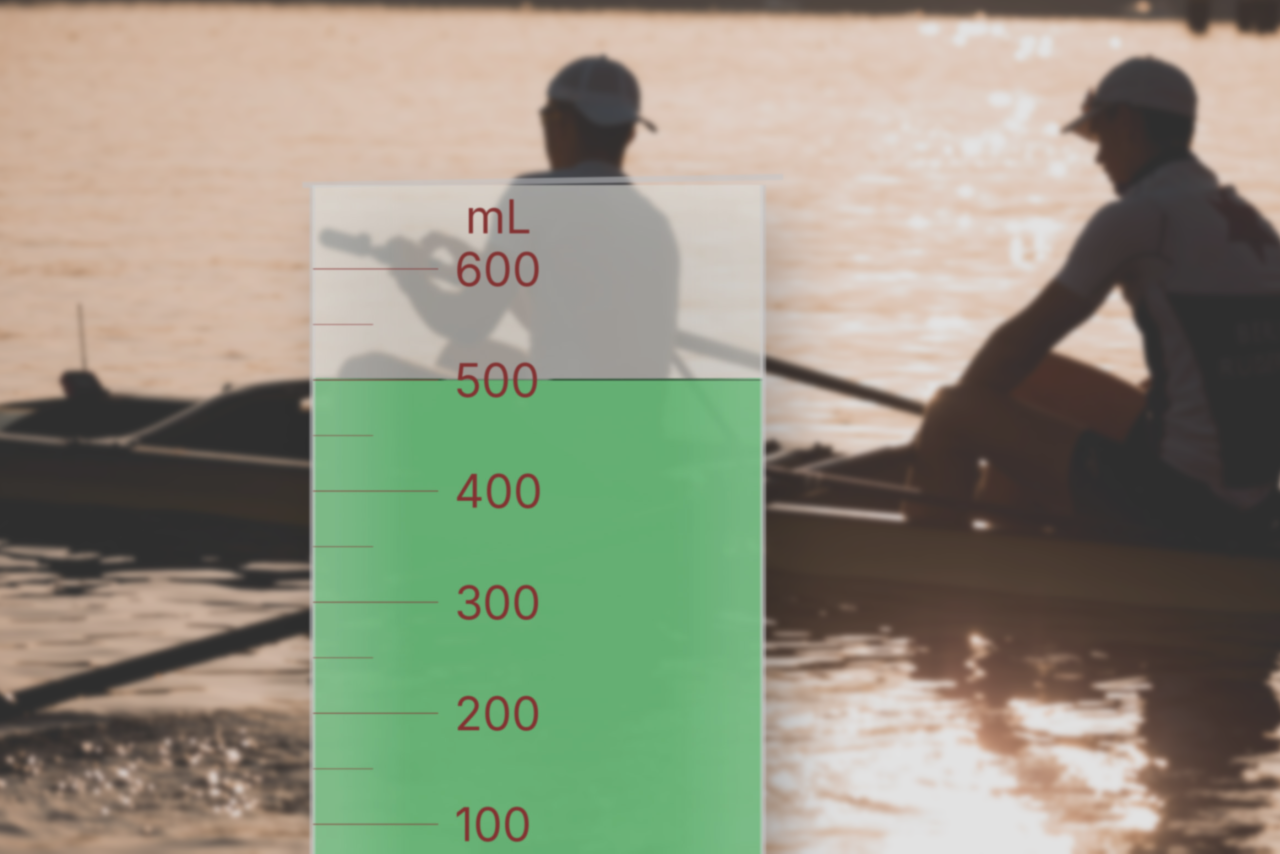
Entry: 500mL
